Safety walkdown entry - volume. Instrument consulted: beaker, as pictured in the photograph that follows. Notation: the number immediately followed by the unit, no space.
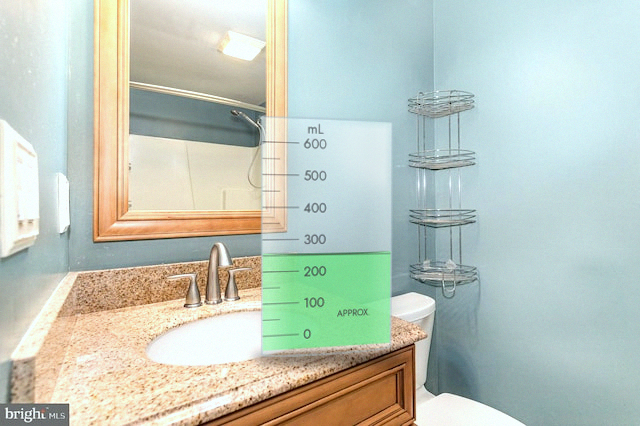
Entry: 250mL
